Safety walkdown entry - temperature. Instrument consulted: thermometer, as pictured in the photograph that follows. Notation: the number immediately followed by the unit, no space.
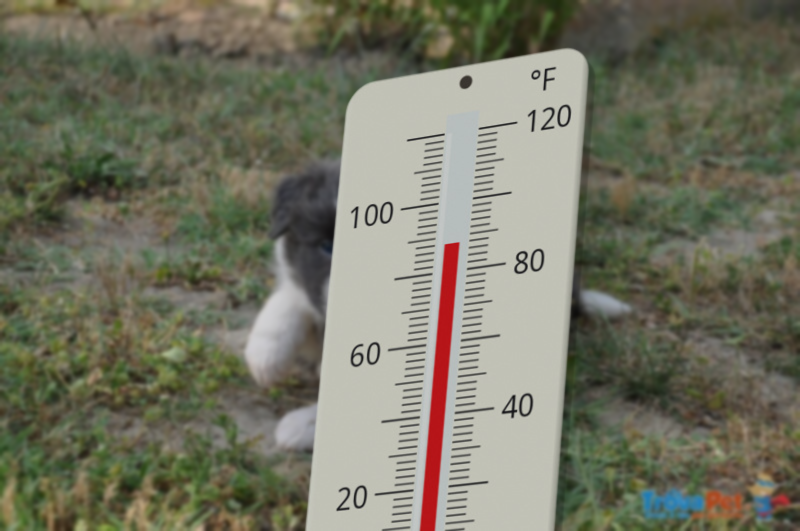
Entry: 88°F
